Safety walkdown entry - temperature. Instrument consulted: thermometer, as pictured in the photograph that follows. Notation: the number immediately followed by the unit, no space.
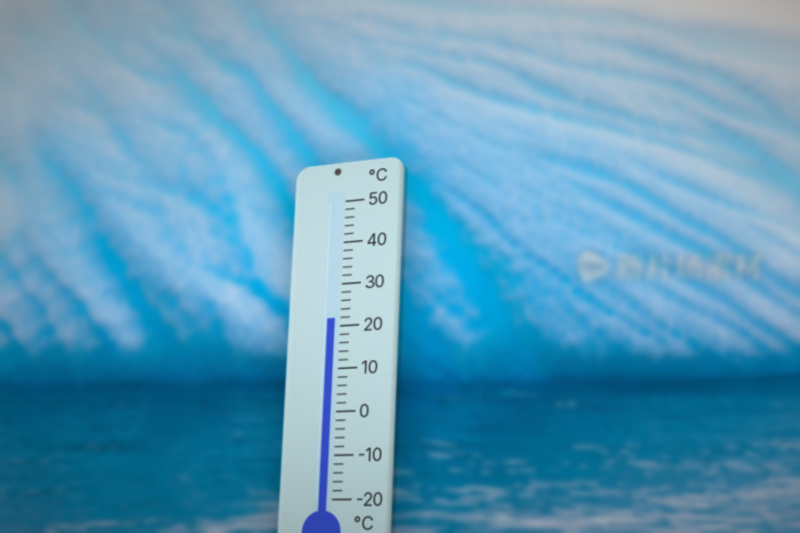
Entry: 22°C
